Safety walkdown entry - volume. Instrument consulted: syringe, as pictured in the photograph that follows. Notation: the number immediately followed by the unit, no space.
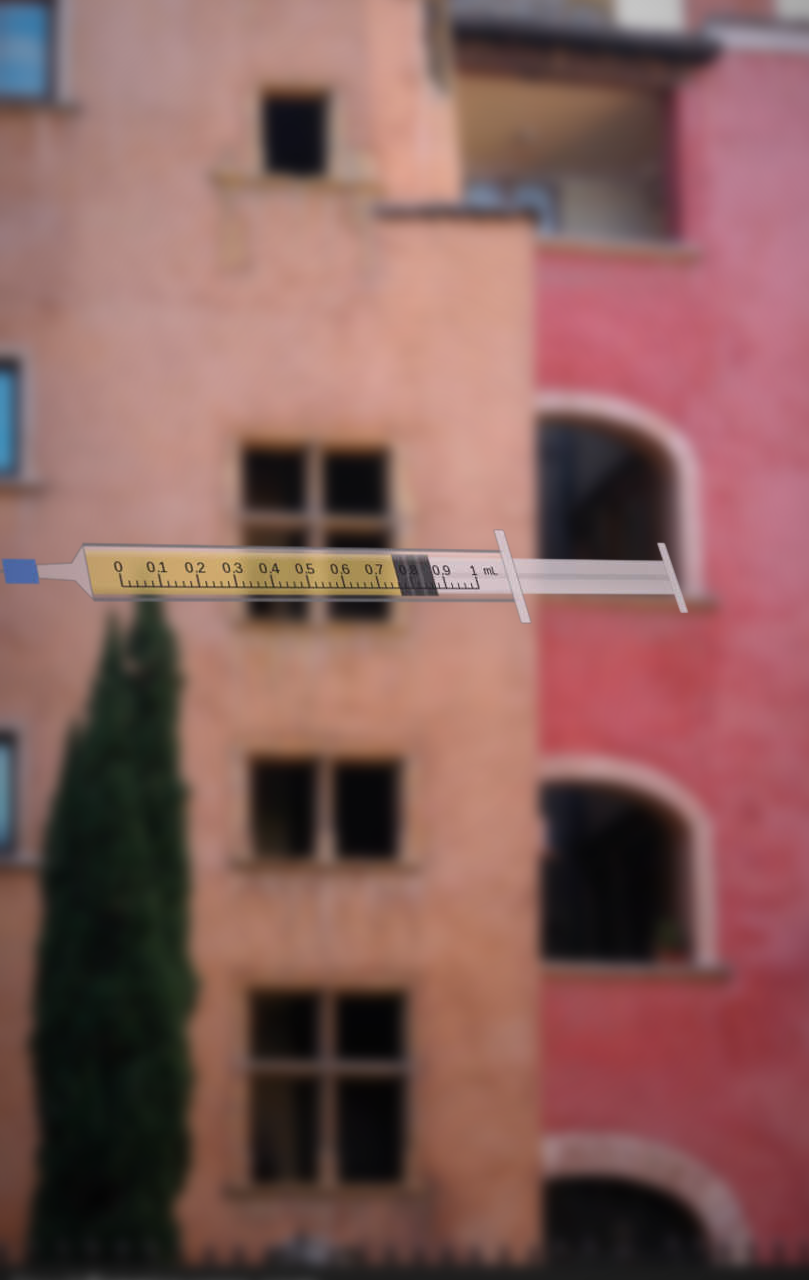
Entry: 0.76mL
